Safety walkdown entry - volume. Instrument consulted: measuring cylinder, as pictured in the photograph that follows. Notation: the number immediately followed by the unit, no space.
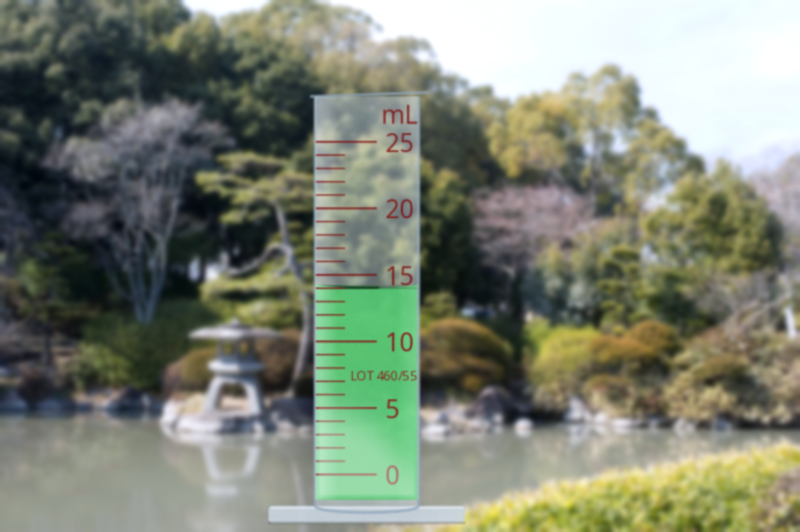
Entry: 14mL
